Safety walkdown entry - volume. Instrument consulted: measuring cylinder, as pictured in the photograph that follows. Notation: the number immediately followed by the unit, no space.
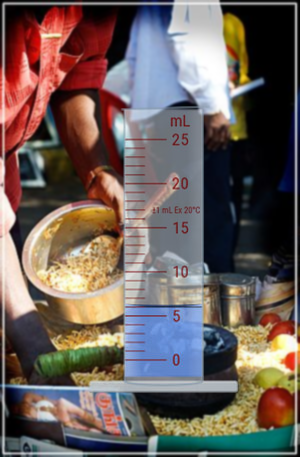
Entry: 6mL
